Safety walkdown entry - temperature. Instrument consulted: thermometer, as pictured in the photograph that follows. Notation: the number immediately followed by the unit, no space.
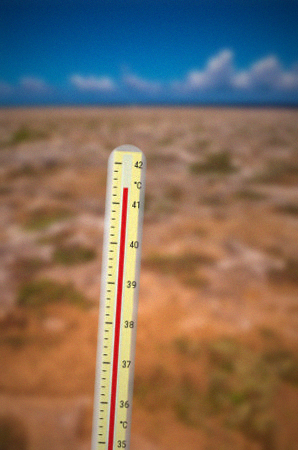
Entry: 41.4°C
